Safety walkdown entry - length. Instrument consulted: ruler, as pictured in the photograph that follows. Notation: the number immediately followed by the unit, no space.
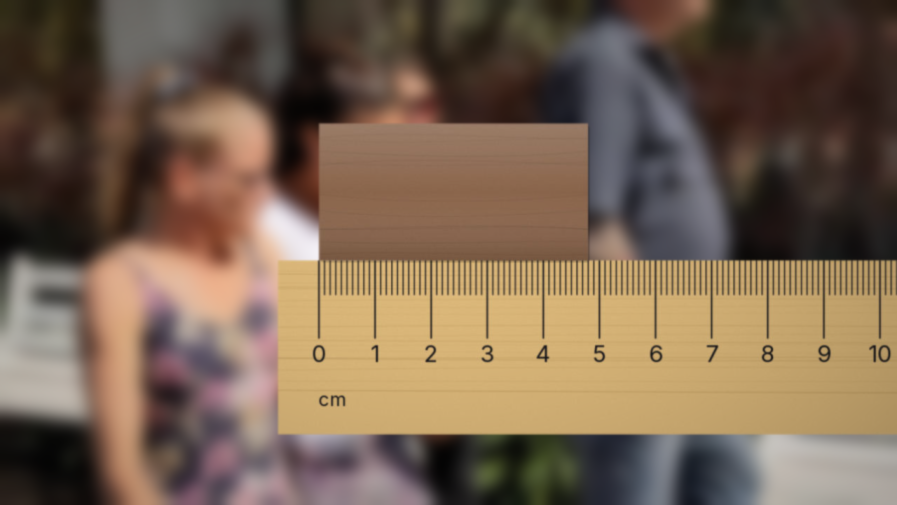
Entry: 4.8cm
